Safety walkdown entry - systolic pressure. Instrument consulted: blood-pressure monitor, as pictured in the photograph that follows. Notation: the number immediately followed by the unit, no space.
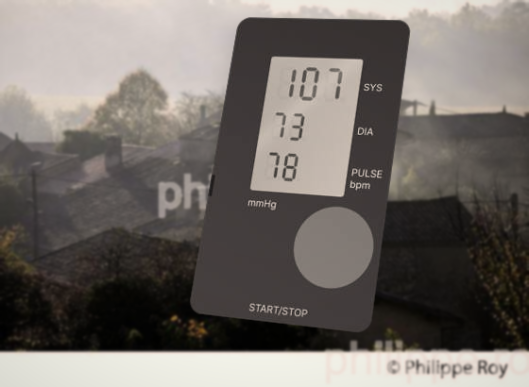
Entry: 107mmHg
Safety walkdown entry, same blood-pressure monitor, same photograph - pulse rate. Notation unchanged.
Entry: 78bpm
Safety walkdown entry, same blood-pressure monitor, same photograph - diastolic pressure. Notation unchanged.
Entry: 73mmHg
